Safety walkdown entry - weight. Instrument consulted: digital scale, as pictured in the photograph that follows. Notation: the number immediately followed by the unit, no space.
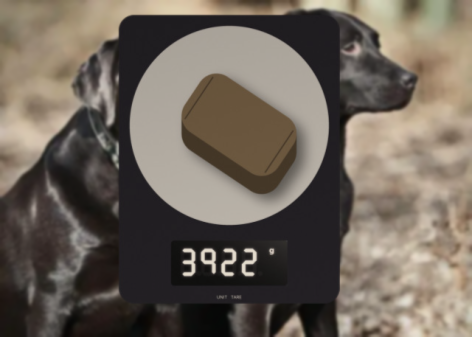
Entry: 3922g
